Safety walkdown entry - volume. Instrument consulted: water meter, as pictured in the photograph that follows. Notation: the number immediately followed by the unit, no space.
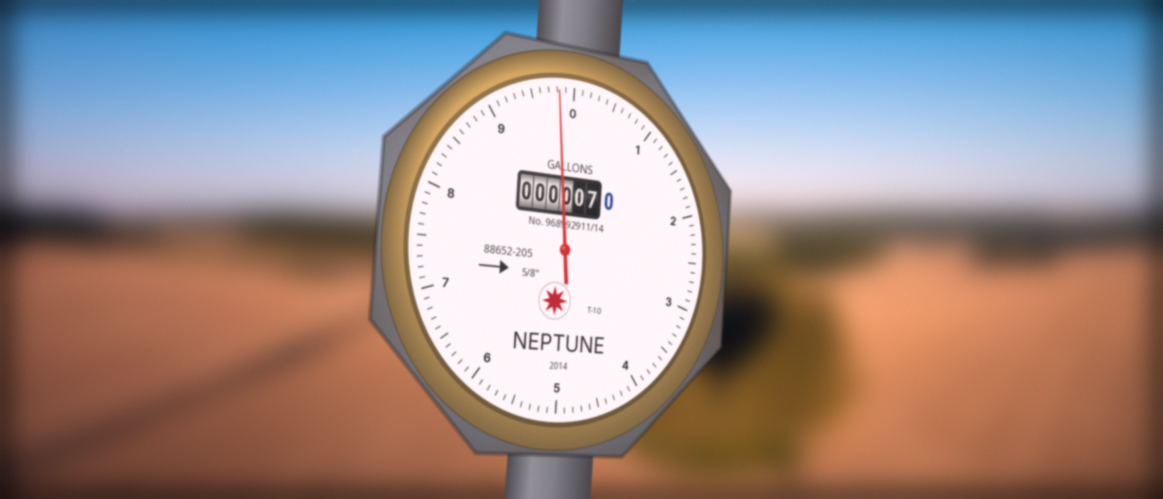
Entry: 69.8gal
